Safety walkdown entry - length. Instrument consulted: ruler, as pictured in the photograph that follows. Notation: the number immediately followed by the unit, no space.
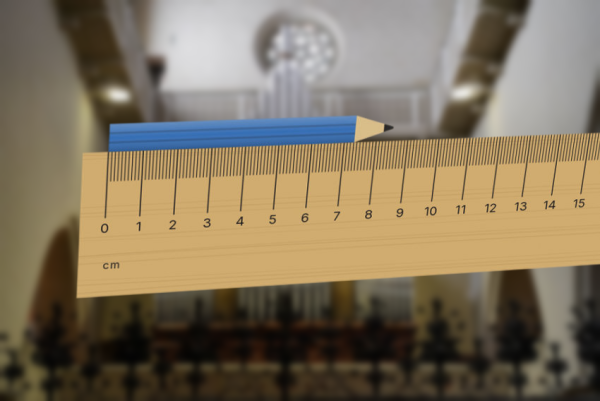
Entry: 8.5cm
